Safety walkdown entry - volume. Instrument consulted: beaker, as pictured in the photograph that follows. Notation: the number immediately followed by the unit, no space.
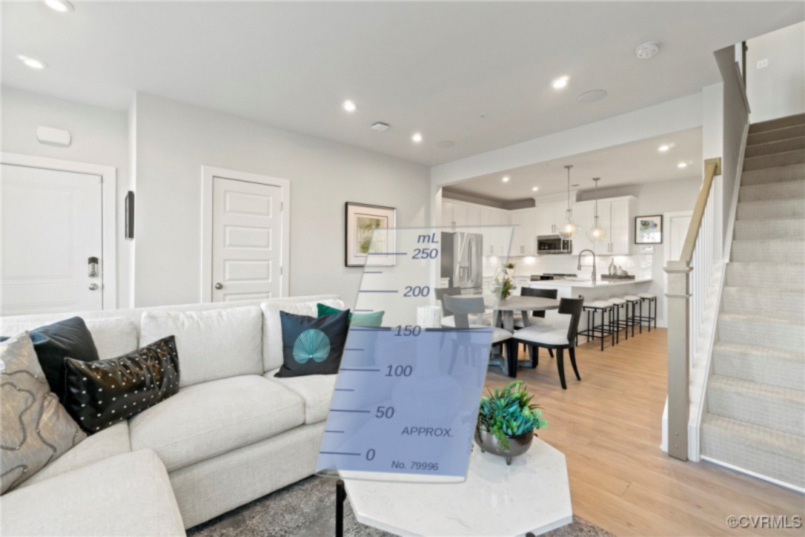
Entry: 150mL
